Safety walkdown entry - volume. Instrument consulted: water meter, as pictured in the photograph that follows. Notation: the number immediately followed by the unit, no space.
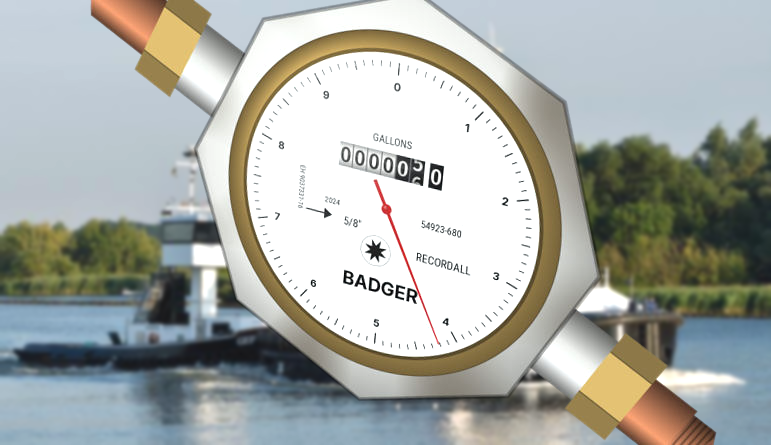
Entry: 54.2gal
